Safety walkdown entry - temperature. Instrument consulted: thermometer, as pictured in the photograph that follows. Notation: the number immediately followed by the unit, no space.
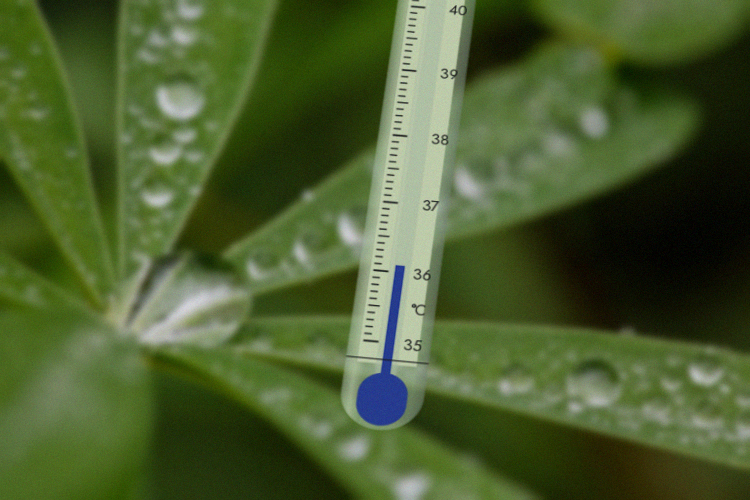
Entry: 36.1°C
